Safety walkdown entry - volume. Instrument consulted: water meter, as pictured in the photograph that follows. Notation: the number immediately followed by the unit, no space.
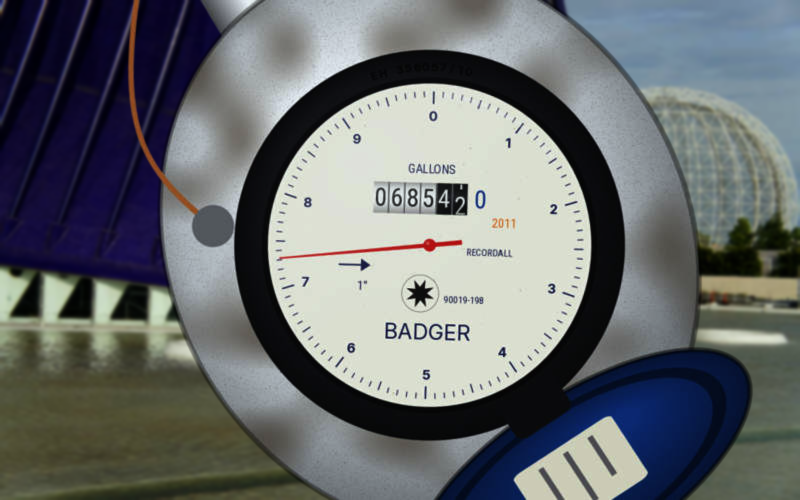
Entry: 685417.3gal
